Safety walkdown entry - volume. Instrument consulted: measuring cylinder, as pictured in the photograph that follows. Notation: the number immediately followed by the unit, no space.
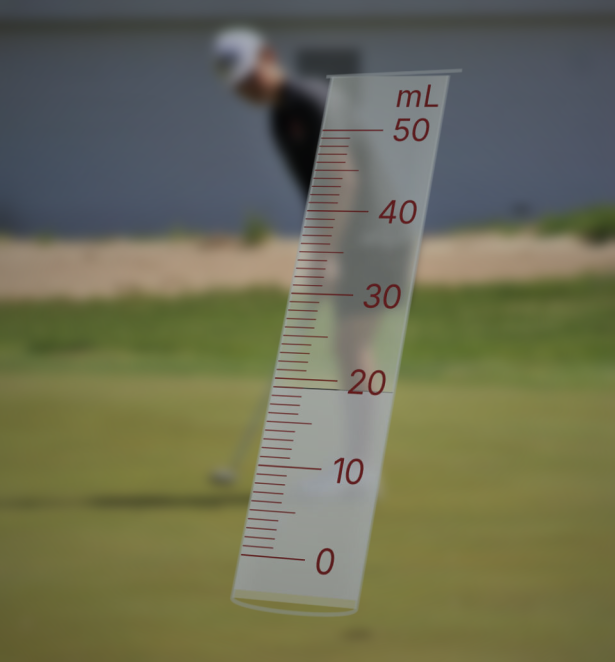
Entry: 19mL
